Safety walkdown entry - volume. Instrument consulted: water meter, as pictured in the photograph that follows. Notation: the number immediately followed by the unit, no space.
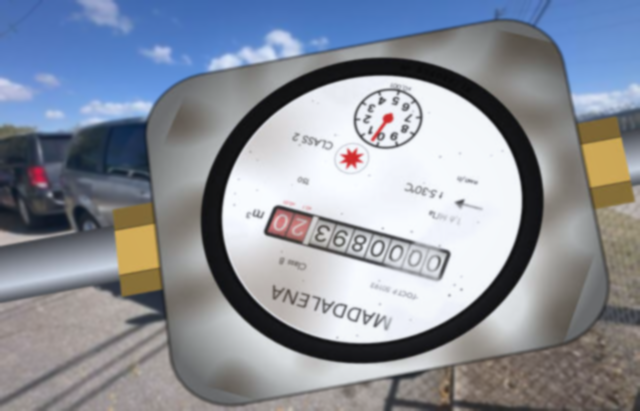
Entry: 893.200m³
